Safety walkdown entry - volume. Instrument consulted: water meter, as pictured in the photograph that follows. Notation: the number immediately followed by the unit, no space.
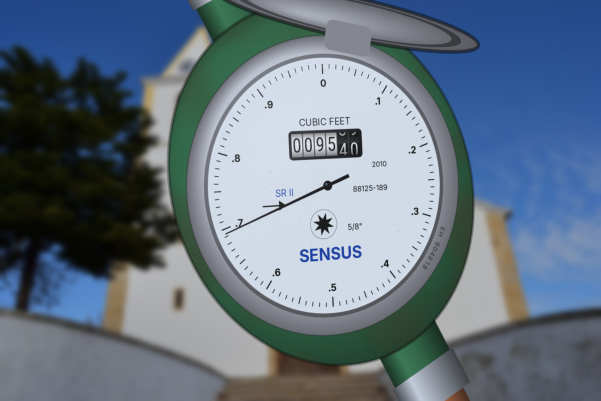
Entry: 9539.69ft³
